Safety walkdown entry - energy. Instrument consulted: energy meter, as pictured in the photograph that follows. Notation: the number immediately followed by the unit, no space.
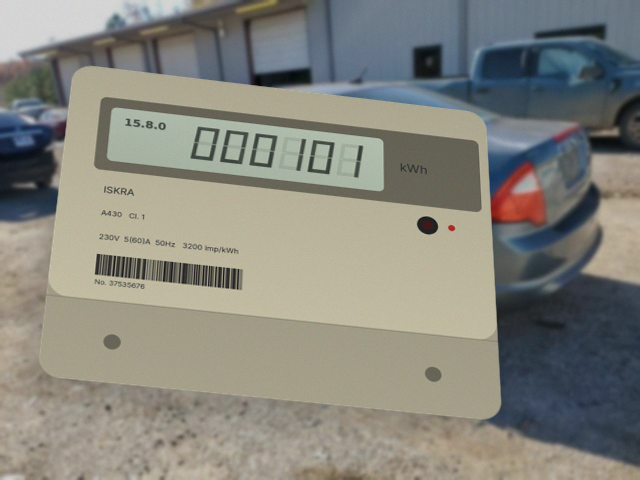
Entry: 101kWh
